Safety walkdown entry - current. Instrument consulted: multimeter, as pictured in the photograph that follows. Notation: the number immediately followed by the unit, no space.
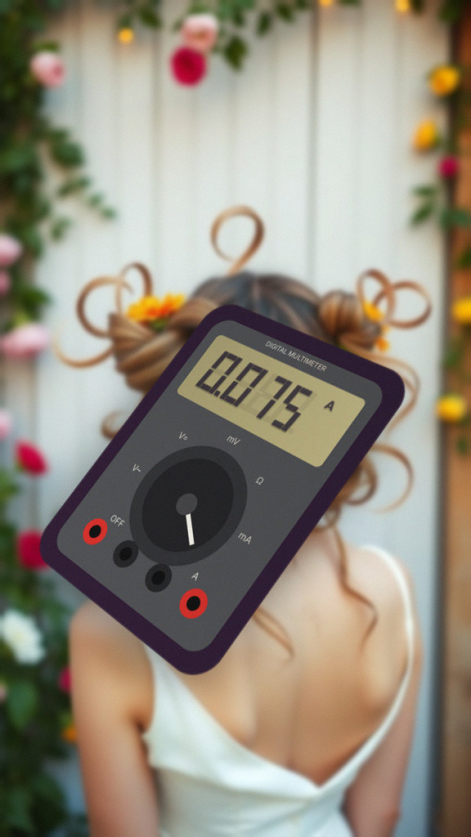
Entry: 0.075A
